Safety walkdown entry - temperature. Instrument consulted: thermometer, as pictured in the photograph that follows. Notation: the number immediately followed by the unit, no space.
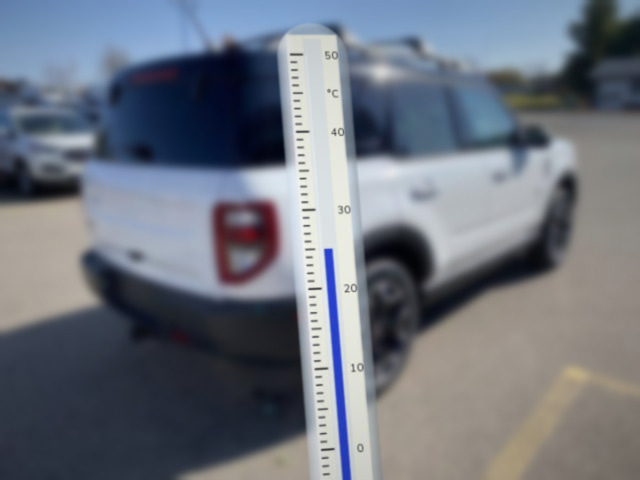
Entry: 25°C
